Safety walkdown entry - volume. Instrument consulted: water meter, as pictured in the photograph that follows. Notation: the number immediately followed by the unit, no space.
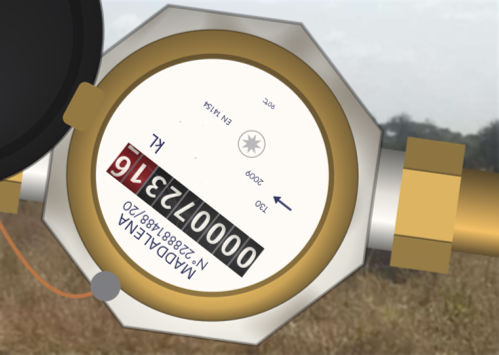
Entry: 723.16kL
